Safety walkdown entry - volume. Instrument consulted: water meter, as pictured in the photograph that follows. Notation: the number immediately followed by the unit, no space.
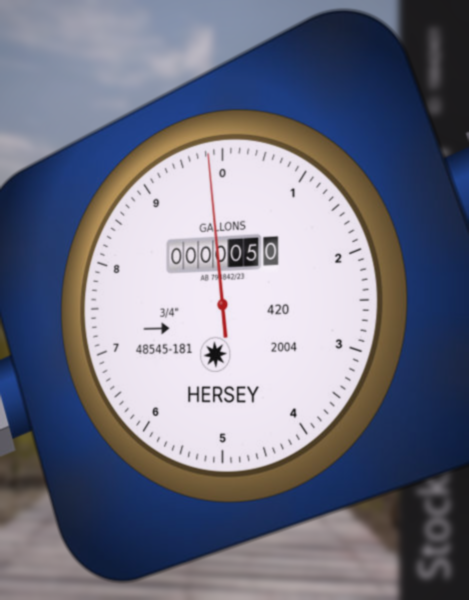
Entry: 49.8gal
